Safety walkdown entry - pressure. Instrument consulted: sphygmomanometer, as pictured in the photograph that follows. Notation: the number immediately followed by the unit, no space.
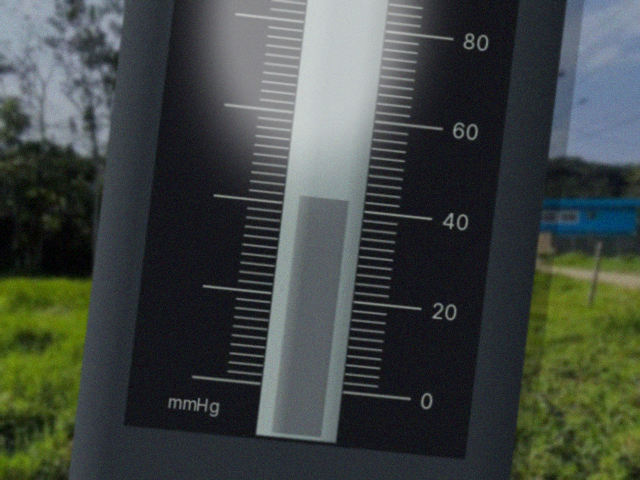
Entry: 42mmHg
